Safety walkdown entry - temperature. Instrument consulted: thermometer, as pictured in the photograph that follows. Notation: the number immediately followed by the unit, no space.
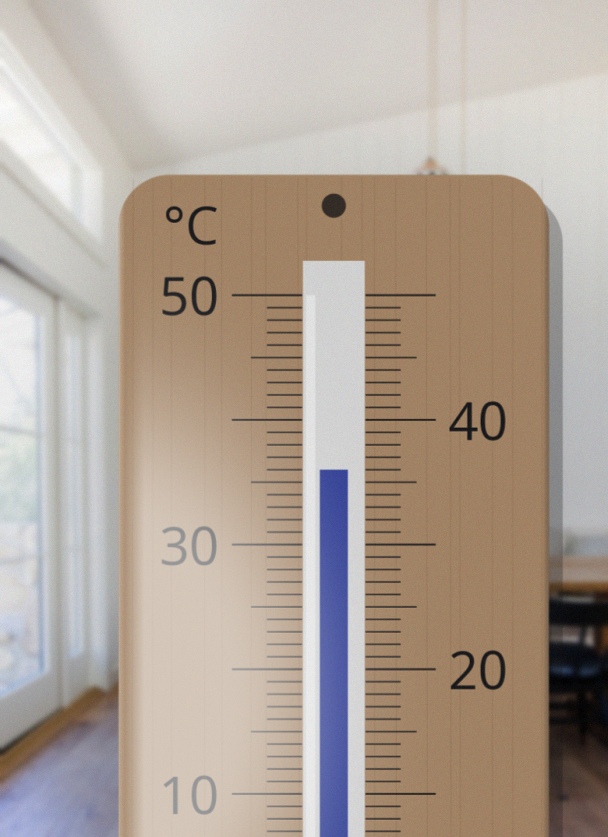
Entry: 36°C
